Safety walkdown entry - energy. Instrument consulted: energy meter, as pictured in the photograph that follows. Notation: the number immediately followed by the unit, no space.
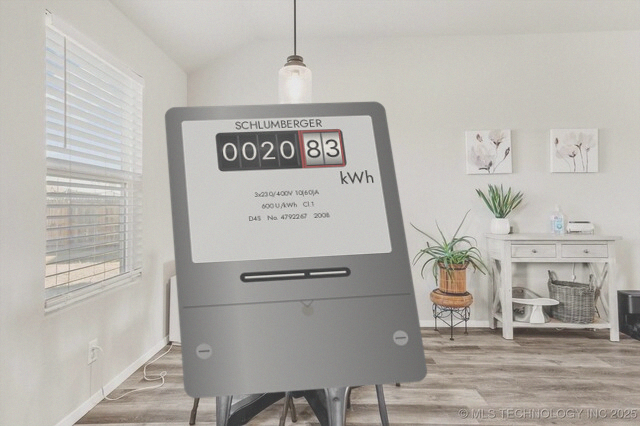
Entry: 20.83kWh
